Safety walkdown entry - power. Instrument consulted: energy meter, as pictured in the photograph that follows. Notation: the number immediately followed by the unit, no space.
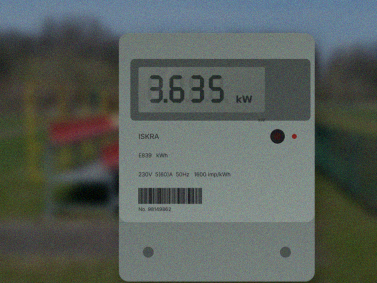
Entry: 3.635kW
